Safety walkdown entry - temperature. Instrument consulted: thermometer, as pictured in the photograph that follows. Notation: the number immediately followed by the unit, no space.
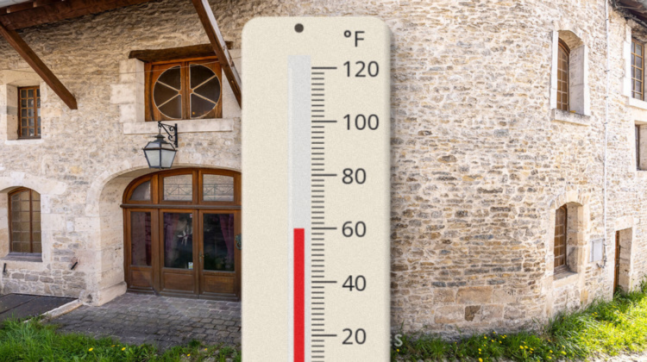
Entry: 60°F
